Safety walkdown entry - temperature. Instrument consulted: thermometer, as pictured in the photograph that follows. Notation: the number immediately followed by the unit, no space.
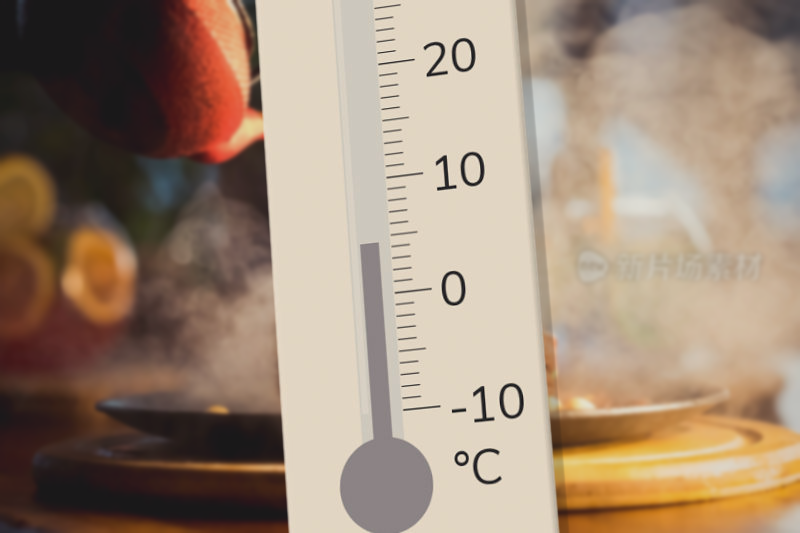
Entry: 4.5°C
